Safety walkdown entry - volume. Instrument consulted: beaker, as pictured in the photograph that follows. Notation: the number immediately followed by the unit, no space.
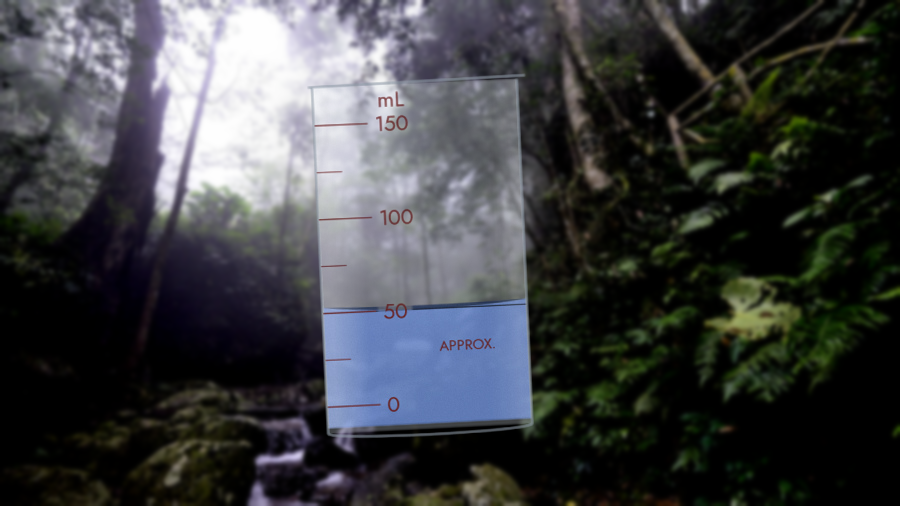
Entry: 50mL
